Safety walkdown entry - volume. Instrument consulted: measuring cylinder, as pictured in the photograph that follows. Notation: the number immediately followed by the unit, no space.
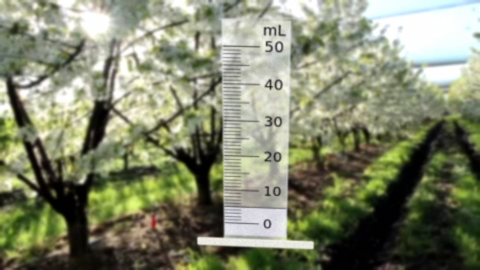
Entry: 5mL
